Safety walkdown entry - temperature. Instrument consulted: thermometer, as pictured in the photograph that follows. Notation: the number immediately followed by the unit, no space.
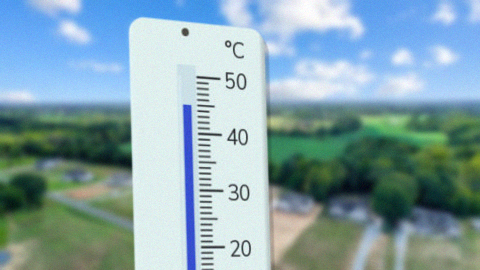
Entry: 45°C
